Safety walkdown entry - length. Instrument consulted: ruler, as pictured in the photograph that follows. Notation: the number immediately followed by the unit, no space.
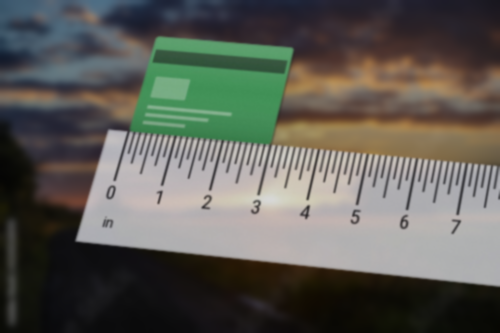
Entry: 3in
